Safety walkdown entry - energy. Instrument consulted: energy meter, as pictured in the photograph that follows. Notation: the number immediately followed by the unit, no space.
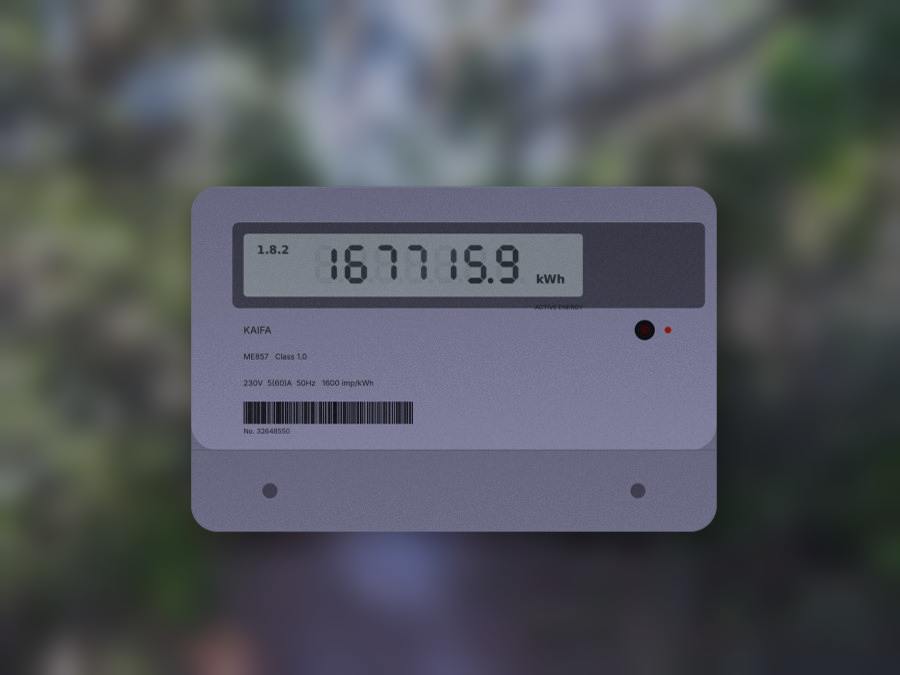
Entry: 167715.9kWh
